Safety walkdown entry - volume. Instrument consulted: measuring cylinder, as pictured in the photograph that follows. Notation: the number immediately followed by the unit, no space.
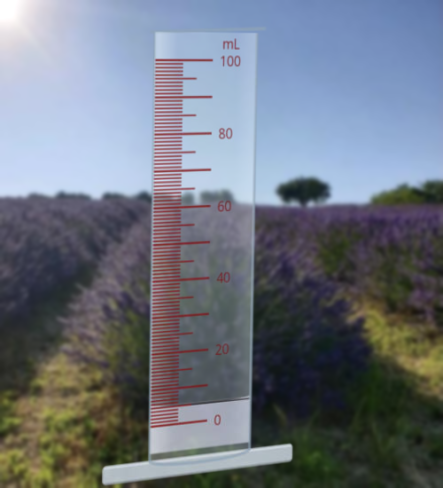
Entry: 5mL
